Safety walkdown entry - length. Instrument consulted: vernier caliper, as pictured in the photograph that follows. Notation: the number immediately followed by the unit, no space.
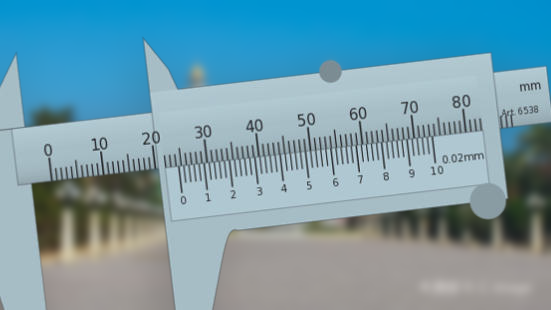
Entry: 24.5mm
